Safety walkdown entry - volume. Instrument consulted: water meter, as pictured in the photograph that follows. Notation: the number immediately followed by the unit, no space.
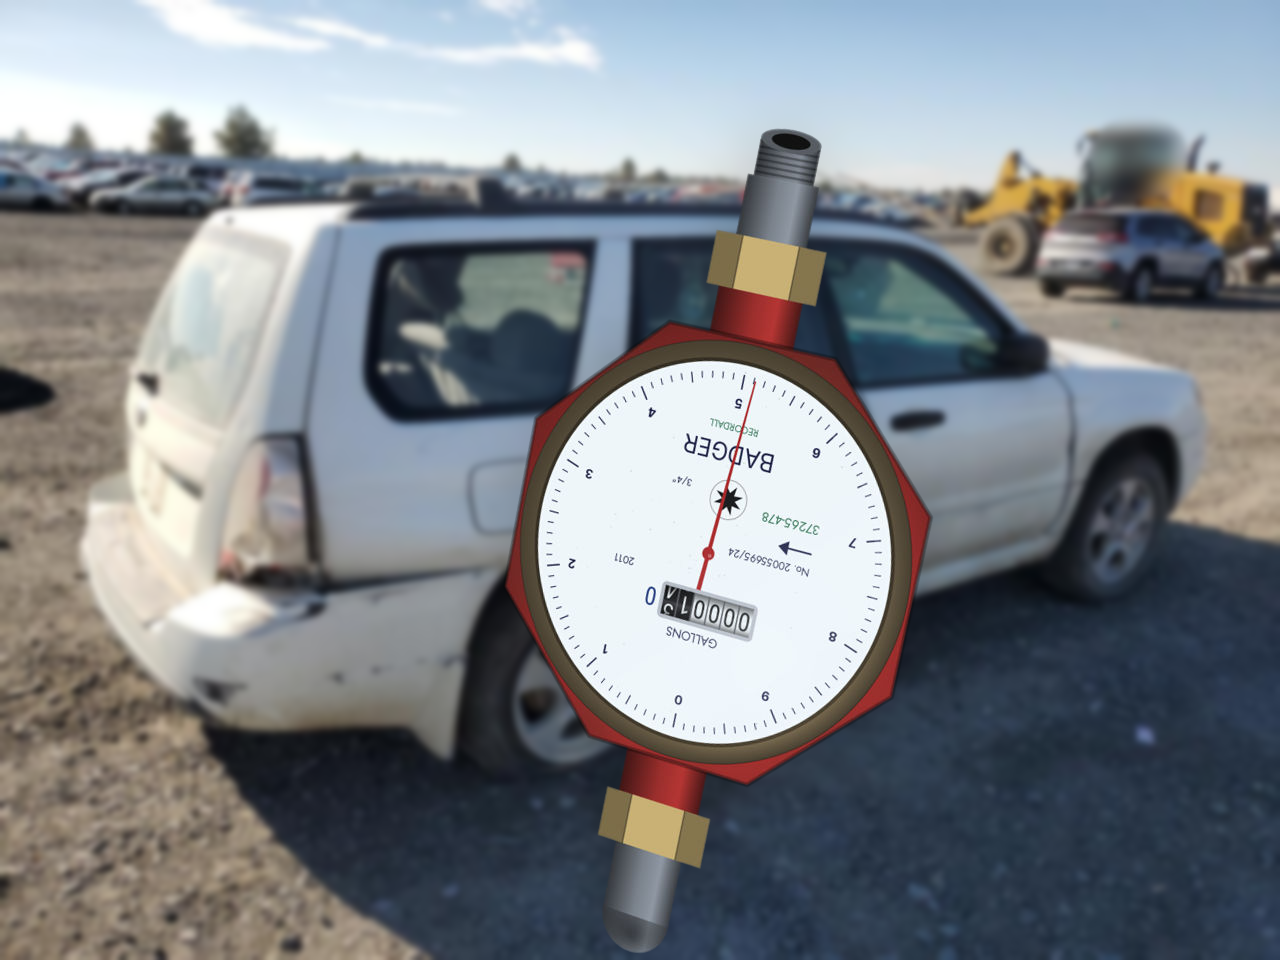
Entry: 135.1gal
